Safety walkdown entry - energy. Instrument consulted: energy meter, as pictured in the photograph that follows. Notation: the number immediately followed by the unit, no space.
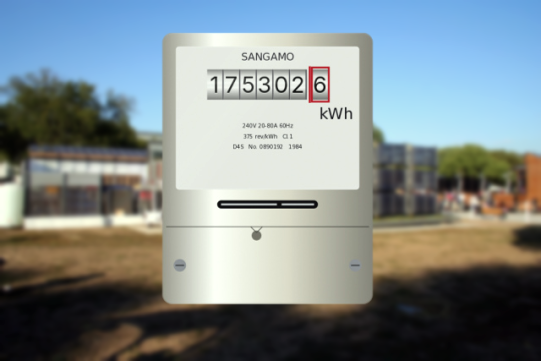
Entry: 175302.6kWh
